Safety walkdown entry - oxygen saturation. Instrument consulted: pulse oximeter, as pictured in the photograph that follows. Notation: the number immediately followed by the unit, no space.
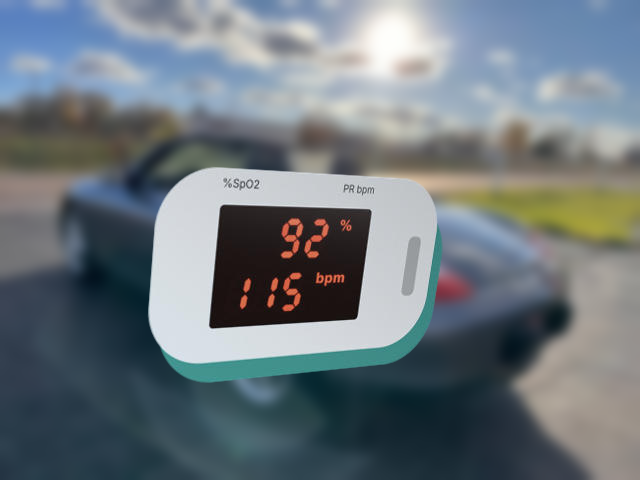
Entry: 92%
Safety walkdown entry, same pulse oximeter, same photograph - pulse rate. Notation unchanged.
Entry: 115bpm
